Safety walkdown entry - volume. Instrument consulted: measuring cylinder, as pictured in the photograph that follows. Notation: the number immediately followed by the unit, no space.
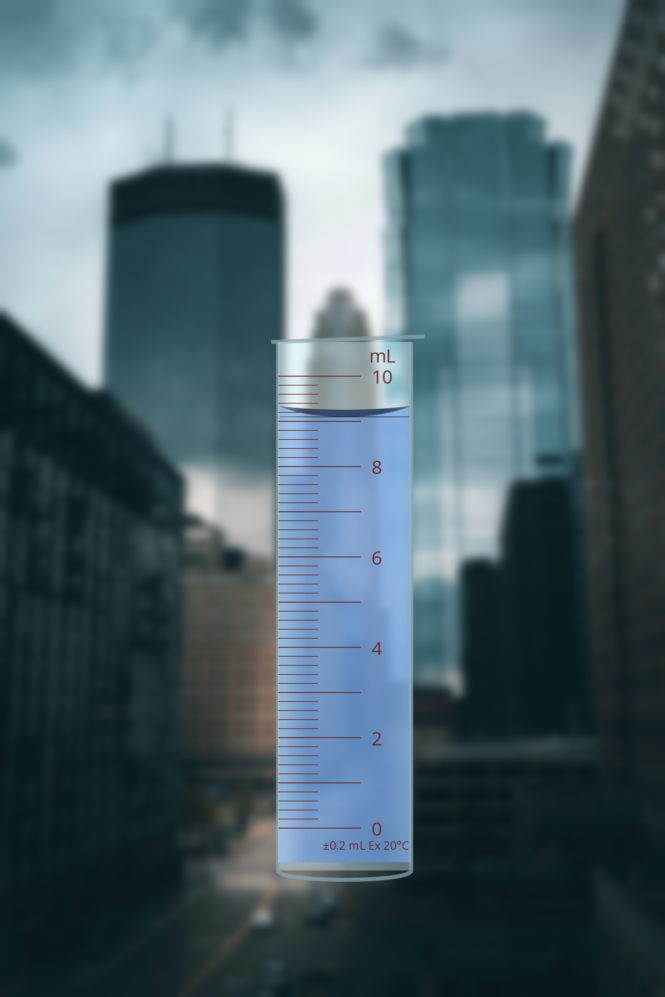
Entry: 9.1mL
